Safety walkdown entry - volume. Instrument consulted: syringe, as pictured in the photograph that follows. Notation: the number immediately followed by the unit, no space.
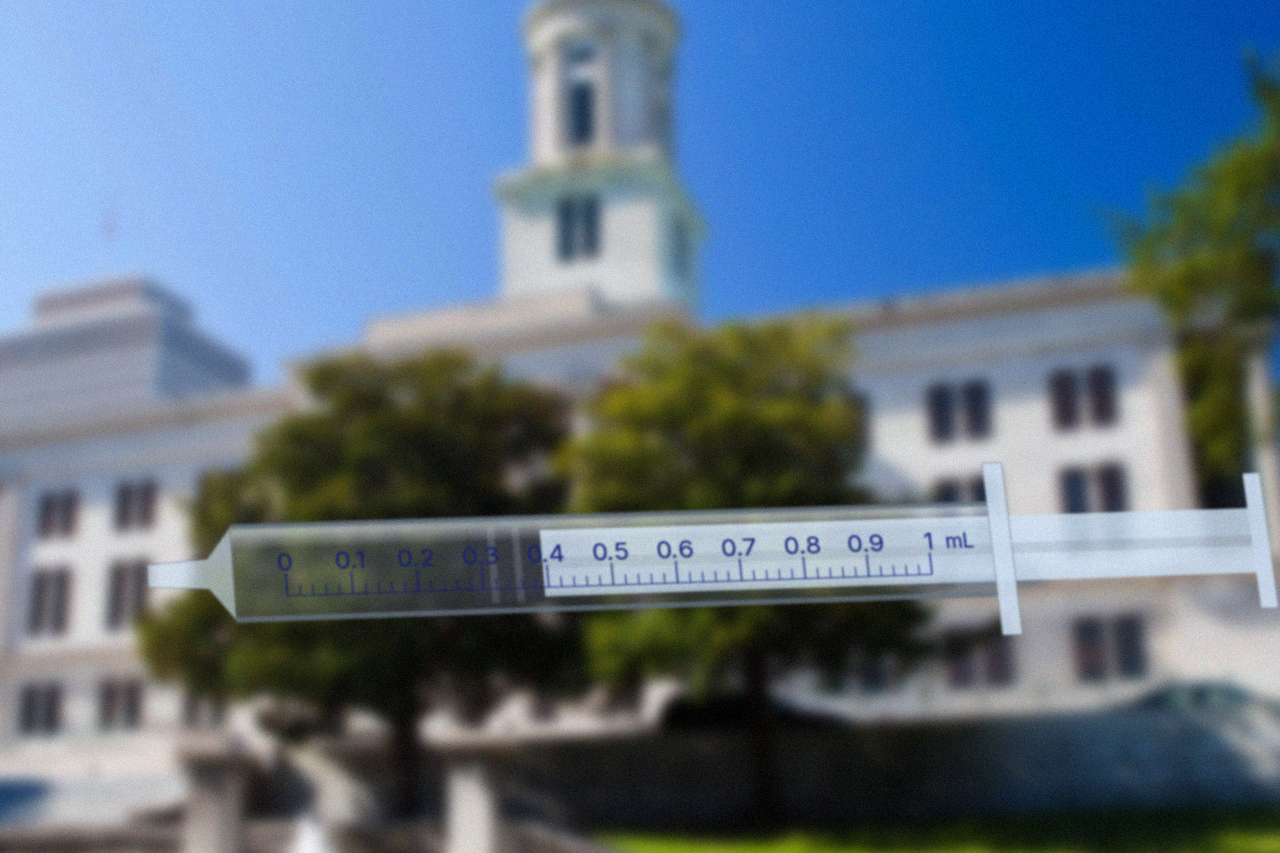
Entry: 0.28mL
